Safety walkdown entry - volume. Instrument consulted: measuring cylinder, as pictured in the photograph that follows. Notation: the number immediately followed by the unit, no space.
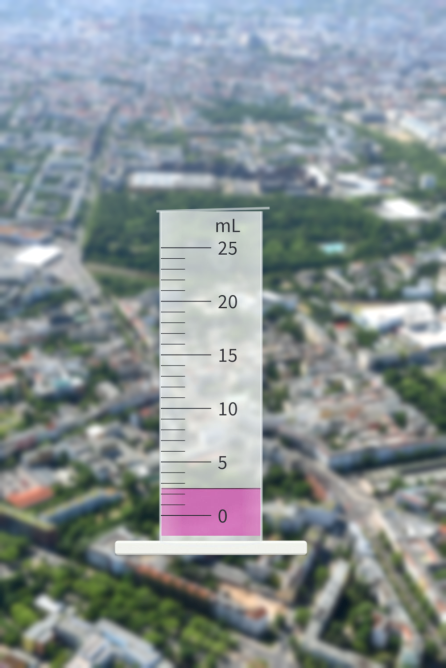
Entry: 2.5mL
